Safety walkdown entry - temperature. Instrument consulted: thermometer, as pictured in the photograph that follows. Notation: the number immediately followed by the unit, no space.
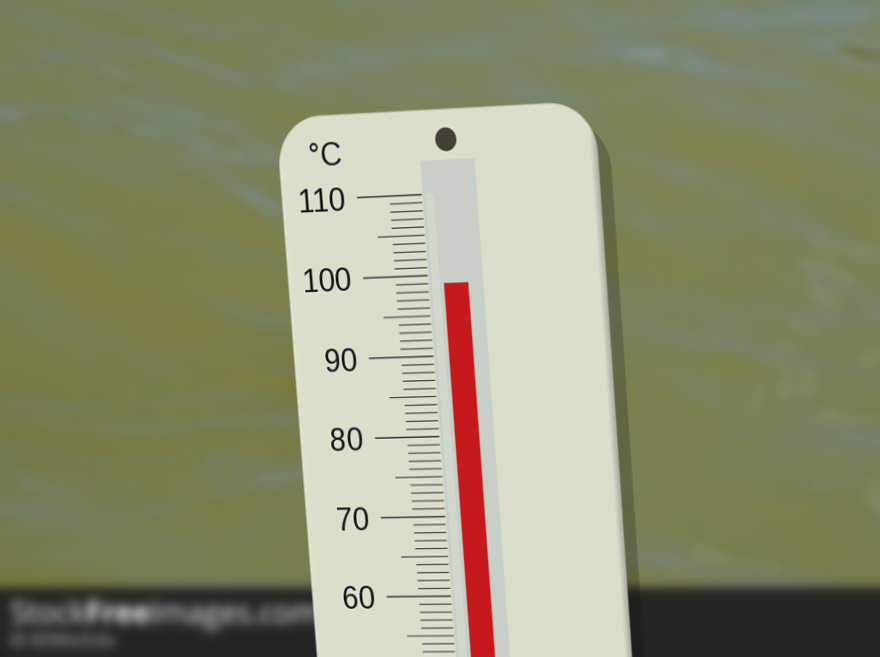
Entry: 99°C
